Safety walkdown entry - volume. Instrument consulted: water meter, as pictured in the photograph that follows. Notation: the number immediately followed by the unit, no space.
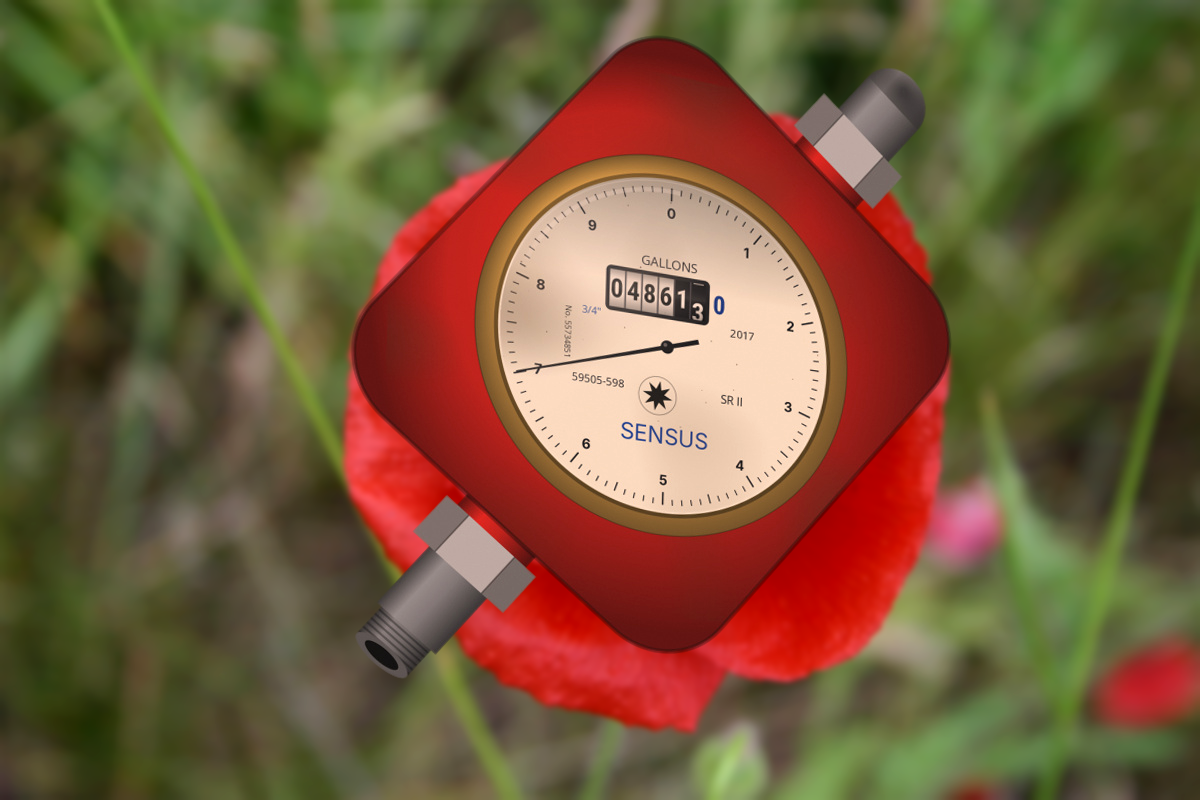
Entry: 486127.0gal
